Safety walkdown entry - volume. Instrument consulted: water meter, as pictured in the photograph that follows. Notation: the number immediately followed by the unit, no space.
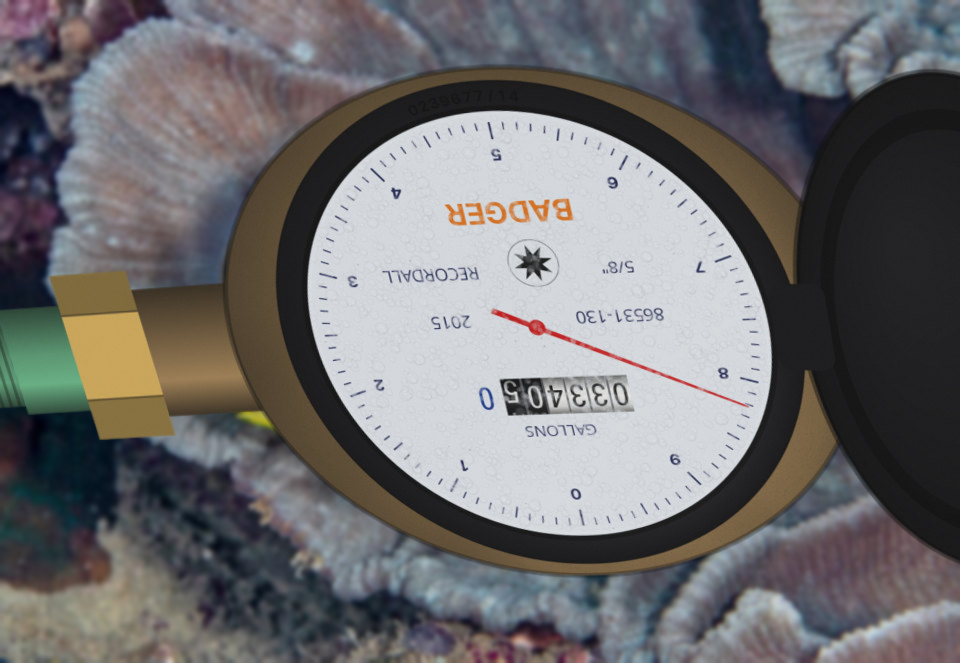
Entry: 334048.2gal
